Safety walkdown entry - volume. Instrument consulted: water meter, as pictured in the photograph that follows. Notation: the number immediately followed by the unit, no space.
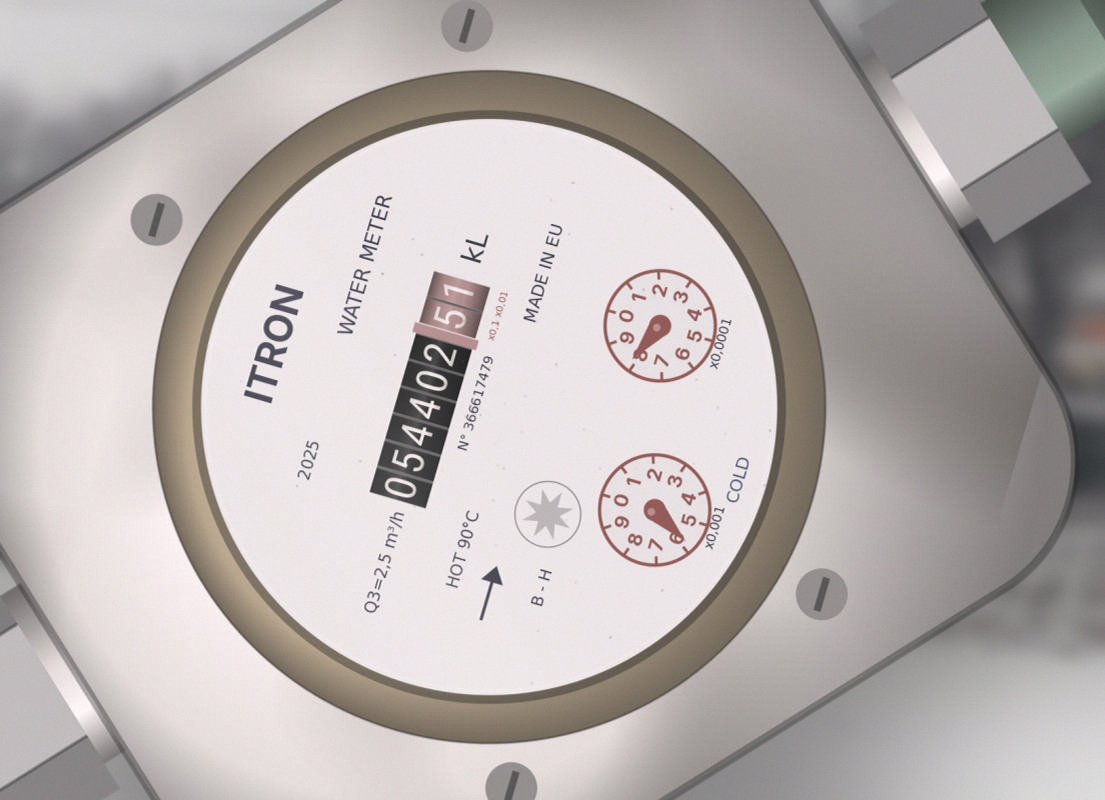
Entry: 54402.5158kL
